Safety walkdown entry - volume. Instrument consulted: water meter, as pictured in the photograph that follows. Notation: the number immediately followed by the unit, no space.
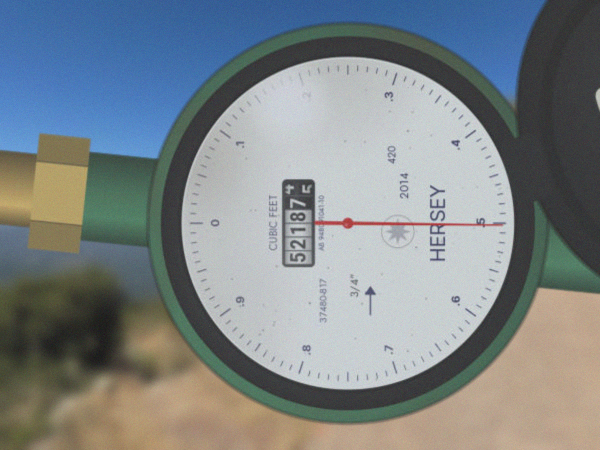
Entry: 521874.50ft³
